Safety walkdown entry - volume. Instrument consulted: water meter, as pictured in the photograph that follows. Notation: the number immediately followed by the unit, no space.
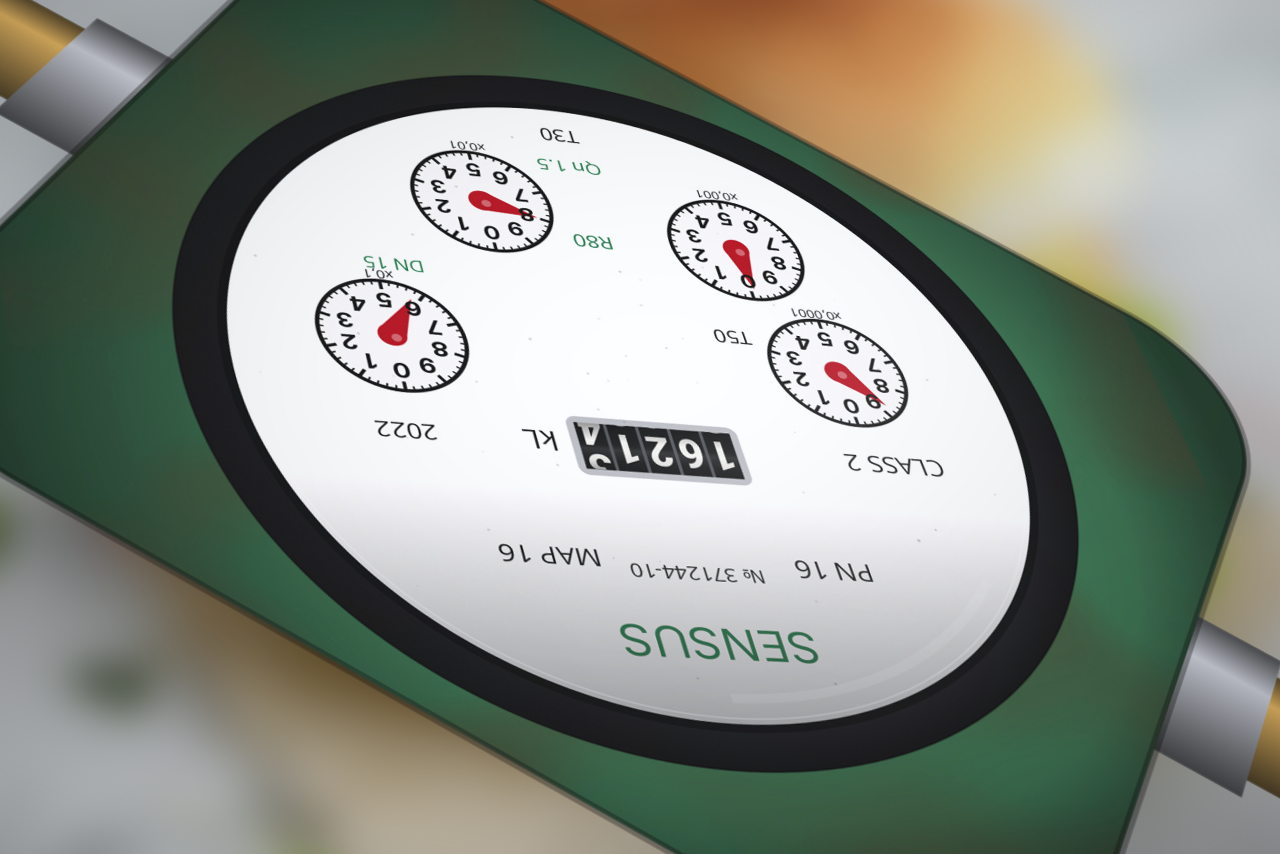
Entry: 16213.5798kL
